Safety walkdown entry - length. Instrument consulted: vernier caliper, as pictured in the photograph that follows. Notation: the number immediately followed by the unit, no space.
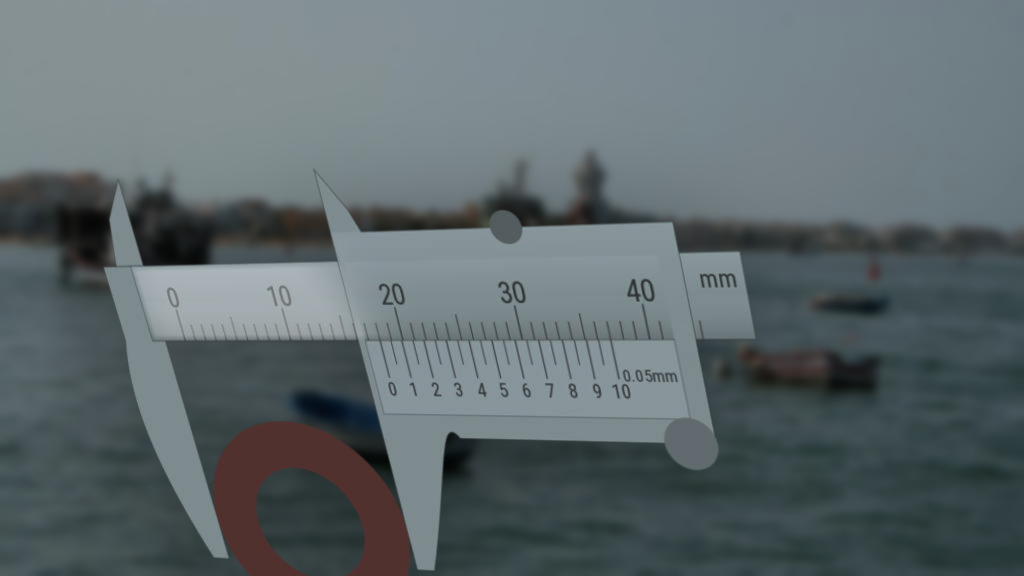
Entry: 18.0mm
